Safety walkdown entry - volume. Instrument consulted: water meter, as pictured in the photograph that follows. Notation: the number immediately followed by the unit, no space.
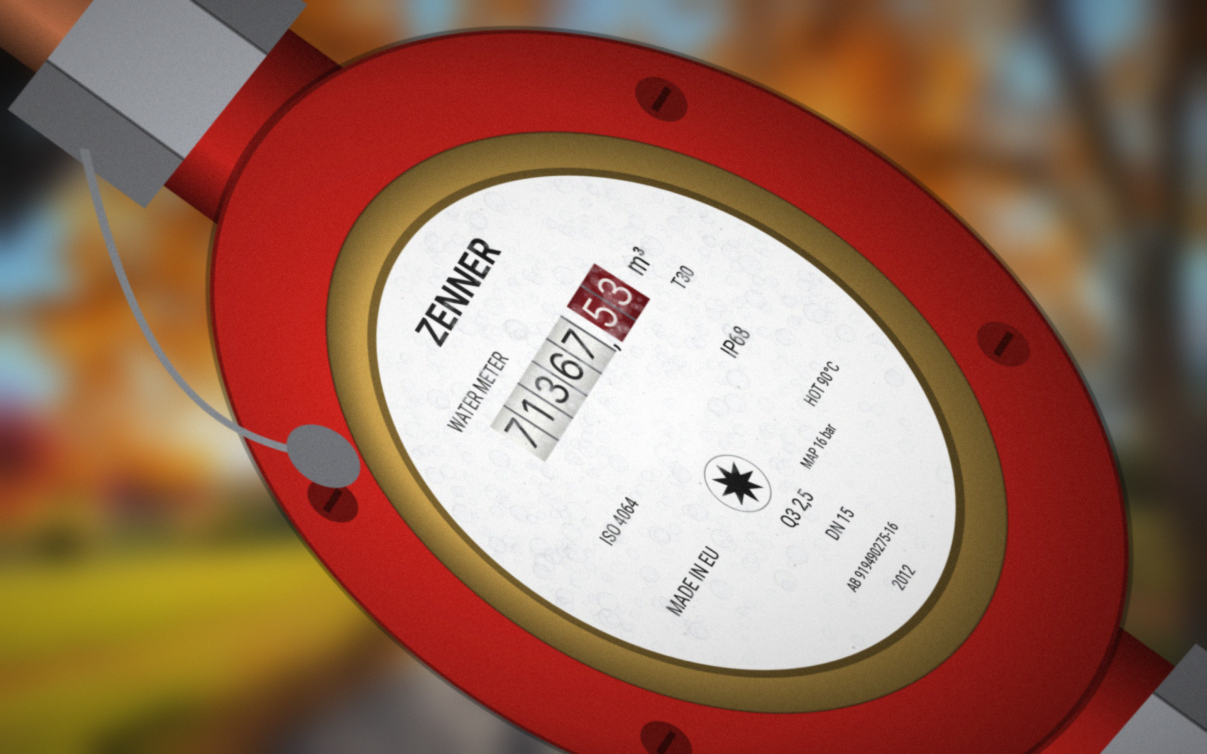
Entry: 71367.53m³
